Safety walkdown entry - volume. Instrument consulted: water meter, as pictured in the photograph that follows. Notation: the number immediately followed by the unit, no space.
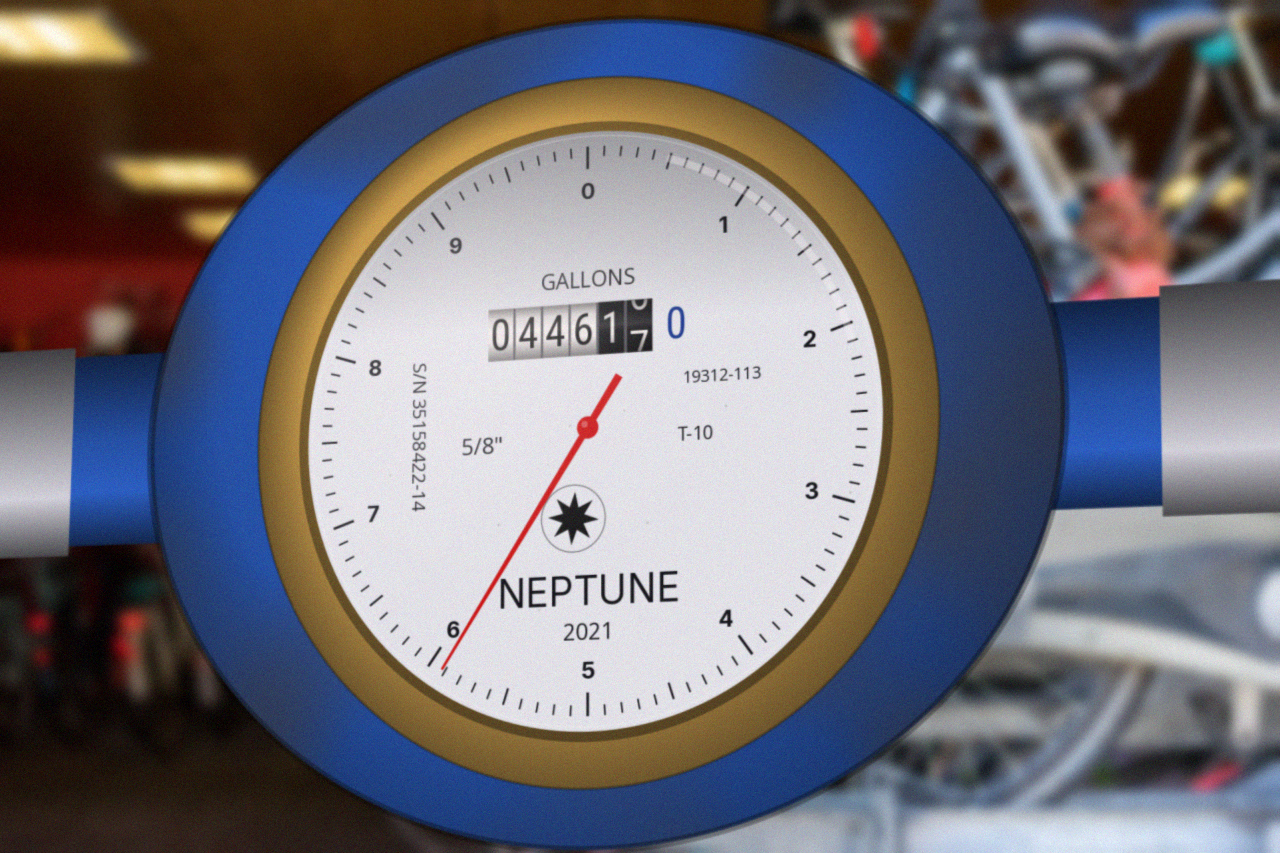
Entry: 446165.9gal
